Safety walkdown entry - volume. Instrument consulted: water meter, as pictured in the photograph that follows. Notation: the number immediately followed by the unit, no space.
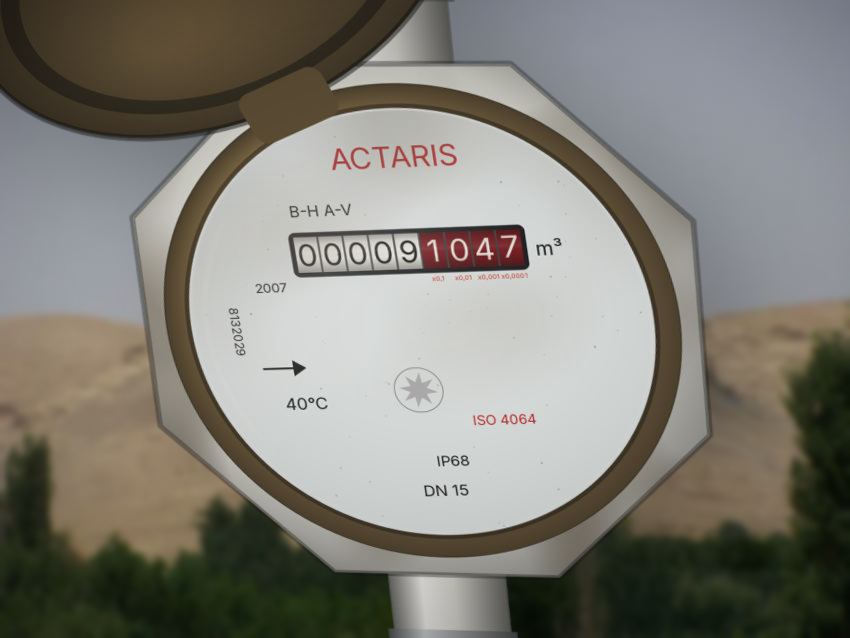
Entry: 9.1047m³
